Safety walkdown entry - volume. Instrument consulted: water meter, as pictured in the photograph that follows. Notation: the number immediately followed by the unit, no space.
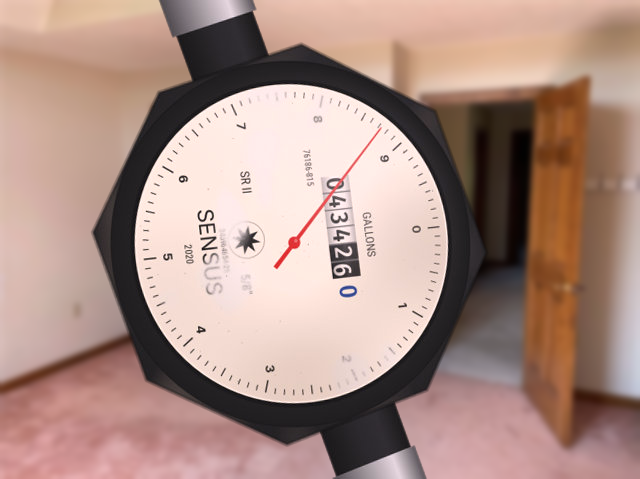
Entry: 434258.7gal
